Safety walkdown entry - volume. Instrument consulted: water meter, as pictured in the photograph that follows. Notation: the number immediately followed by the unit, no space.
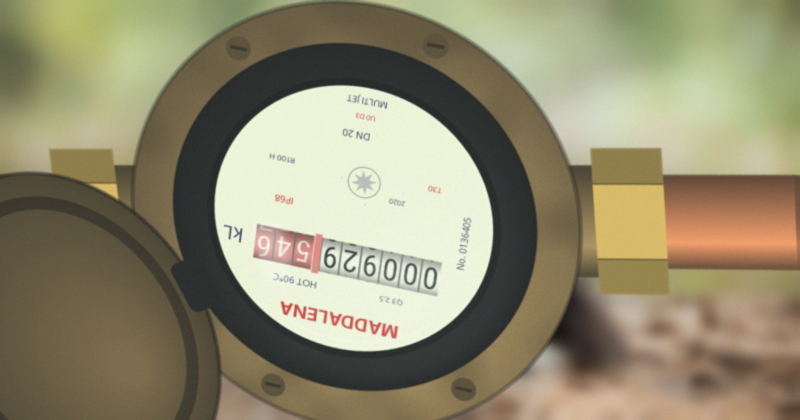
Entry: 929.546kL
